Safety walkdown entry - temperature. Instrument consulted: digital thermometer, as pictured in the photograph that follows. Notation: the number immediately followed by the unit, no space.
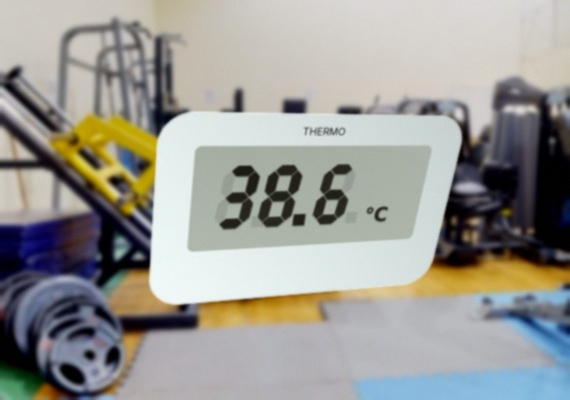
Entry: 38.6°C
